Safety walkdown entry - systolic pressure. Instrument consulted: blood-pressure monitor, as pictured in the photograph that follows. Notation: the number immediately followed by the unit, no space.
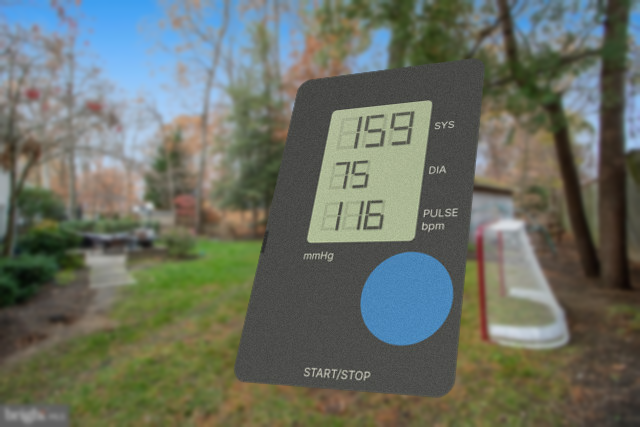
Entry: 159mmHg
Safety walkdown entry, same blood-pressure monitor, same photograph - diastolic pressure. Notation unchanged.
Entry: 75mmHg
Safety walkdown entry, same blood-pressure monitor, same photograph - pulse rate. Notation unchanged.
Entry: 116bpm
